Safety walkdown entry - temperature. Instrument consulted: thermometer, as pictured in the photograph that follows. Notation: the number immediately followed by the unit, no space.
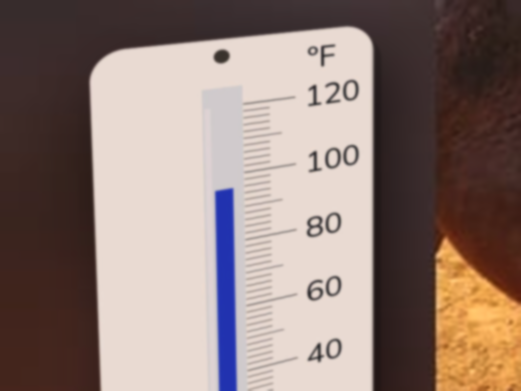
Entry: 96°F
